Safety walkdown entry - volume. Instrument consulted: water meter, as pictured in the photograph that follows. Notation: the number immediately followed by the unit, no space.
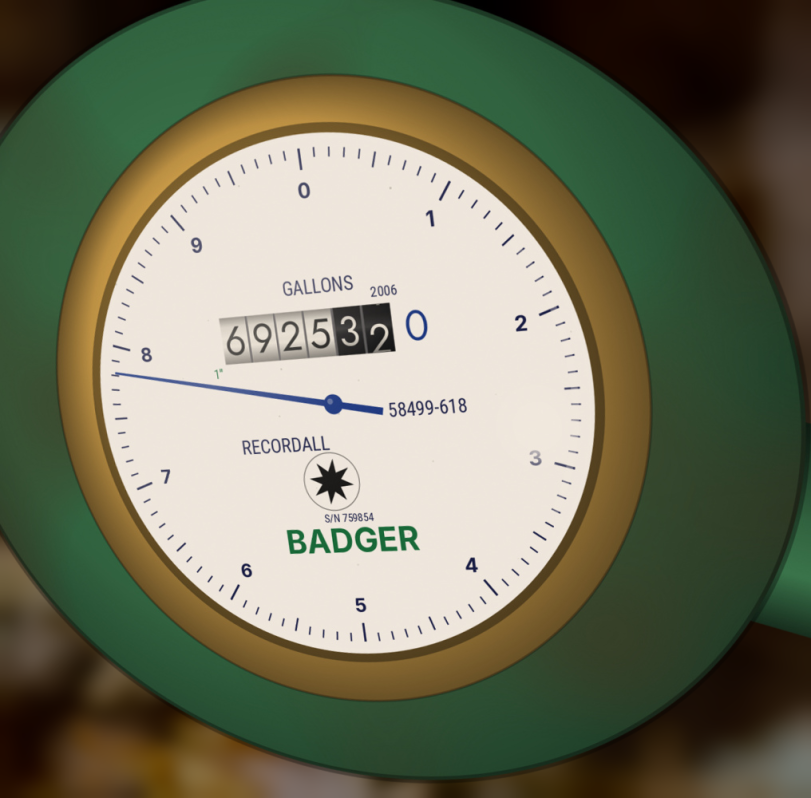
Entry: 6925317.8gal
